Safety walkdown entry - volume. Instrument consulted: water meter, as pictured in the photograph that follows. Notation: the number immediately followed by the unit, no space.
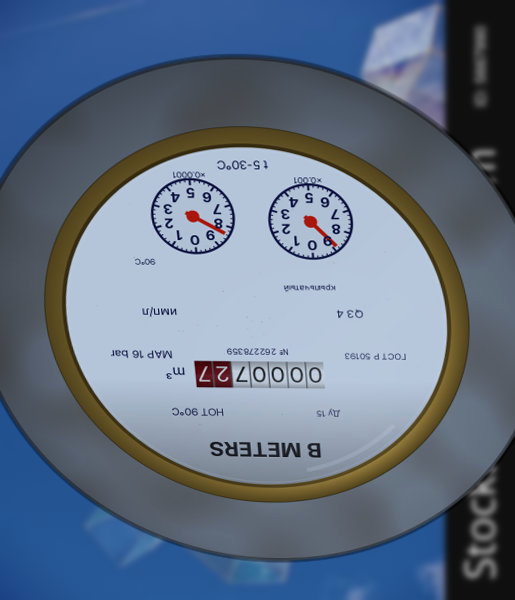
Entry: 7.2788m³
